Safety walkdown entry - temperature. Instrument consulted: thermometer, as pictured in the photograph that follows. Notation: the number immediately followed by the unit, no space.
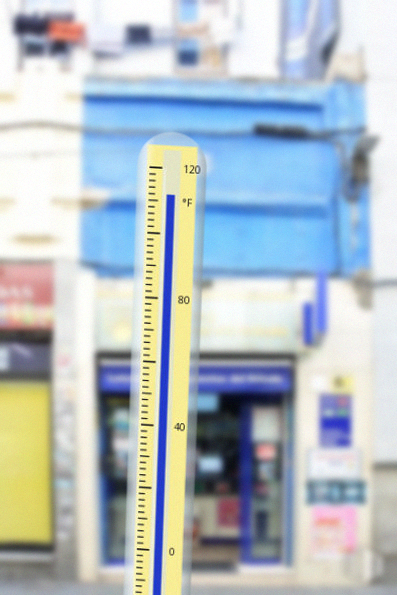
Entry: 112°F
